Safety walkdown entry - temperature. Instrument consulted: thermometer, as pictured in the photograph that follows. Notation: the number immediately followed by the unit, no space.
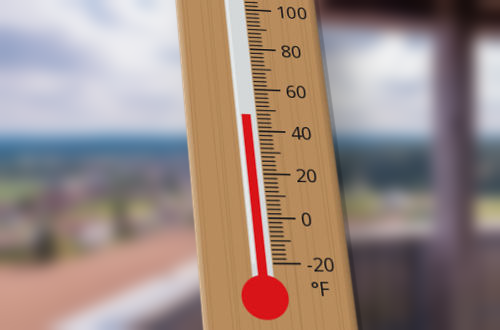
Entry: 48°F
